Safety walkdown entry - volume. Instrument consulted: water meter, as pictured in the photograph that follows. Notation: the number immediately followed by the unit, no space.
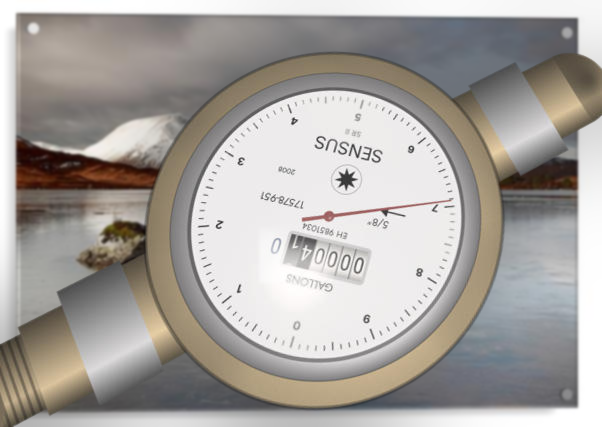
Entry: 406.9gal
